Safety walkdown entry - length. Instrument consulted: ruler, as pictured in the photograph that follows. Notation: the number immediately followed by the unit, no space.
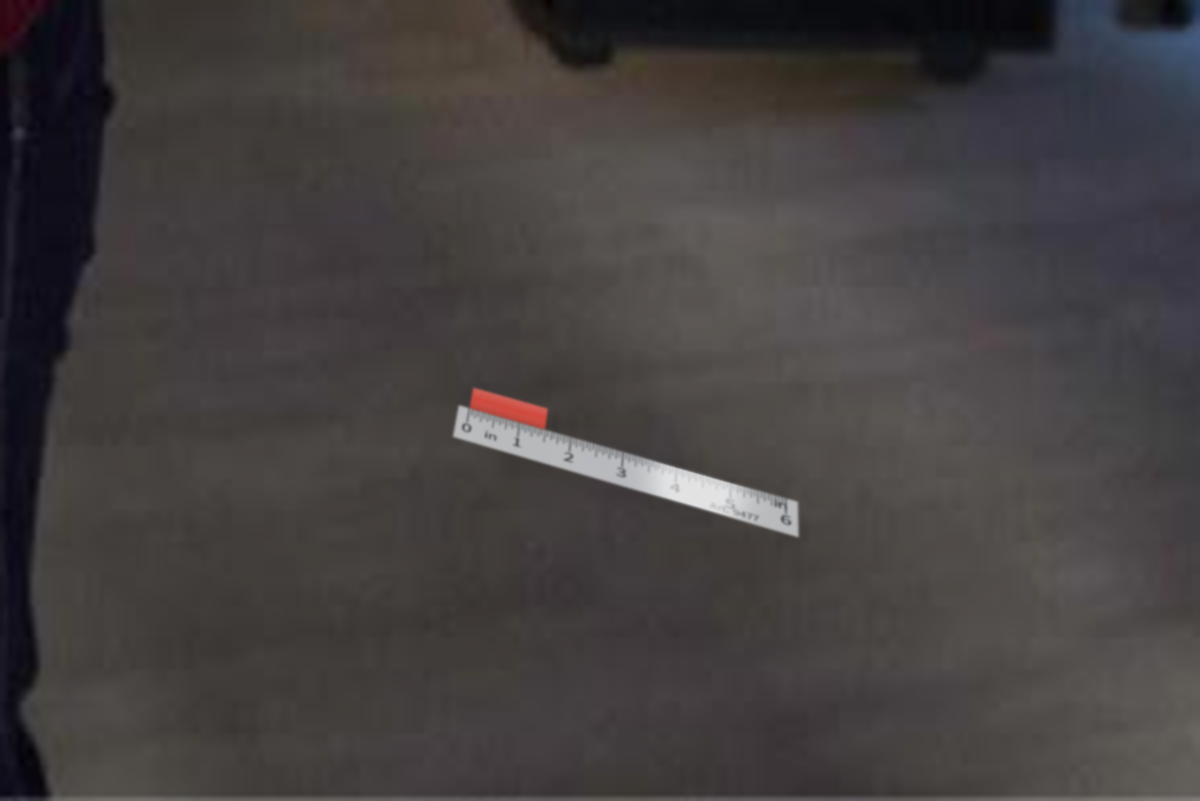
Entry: 1.5in
